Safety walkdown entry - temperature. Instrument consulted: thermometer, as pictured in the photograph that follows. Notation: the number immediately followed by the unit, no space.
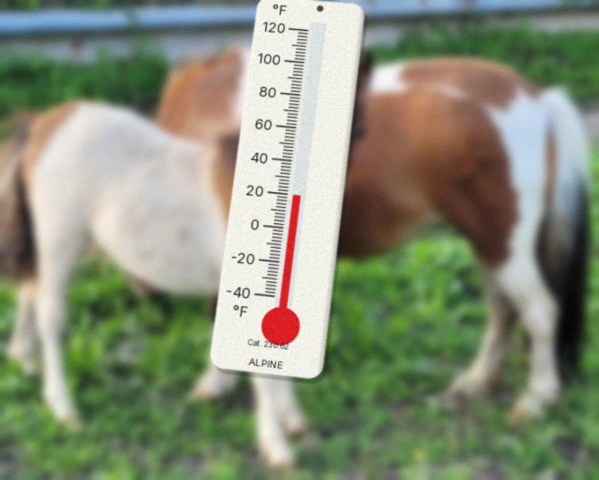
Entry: 20°F
